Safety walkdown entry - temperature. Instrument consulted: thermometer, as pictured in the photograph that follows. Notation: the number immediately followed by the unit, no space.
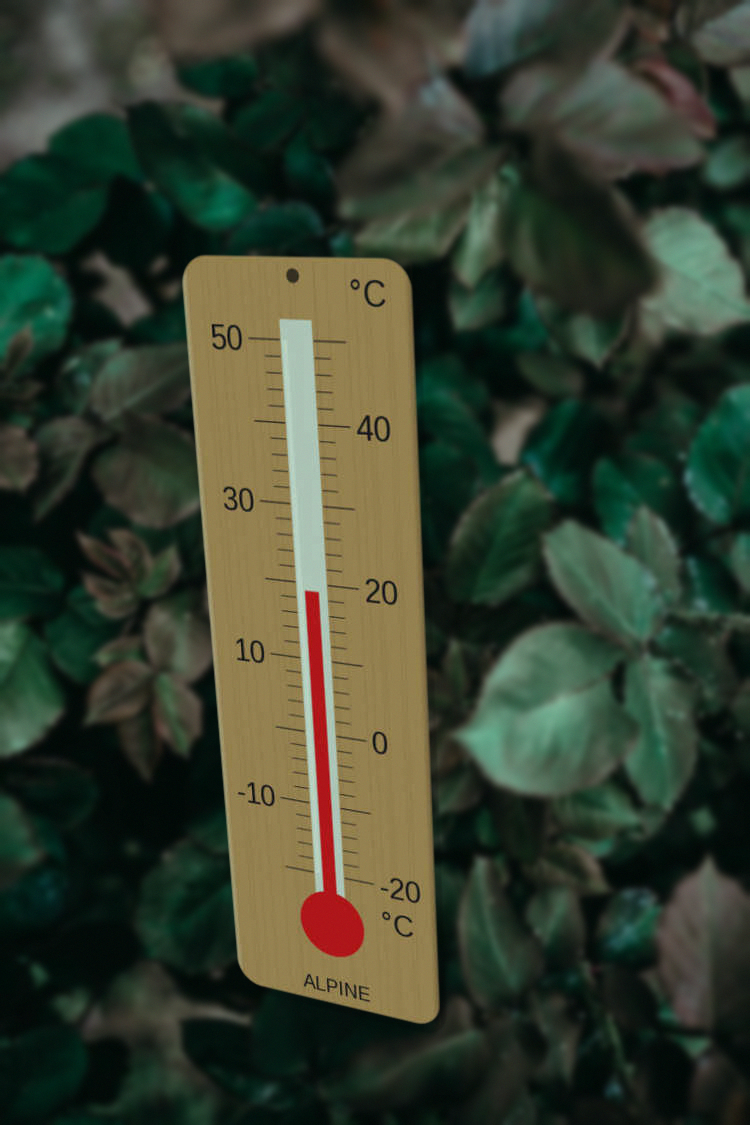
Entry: 19°C
